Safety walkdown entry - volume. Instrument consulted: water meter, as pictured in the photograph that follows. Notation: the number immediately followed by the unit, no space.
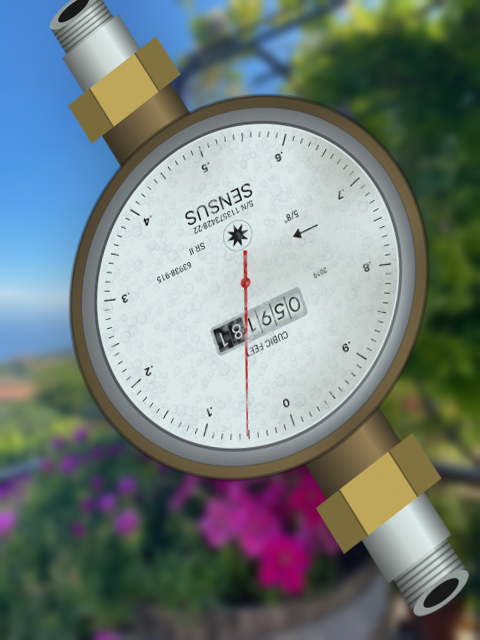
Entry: 59181.05ft³
